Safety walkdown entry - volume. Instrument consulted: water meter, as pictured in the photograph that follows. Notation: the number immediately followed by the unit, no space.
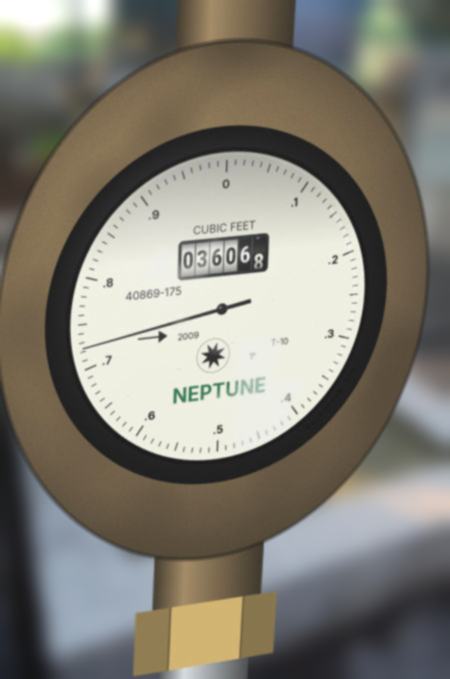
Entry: 36067.72ft³
